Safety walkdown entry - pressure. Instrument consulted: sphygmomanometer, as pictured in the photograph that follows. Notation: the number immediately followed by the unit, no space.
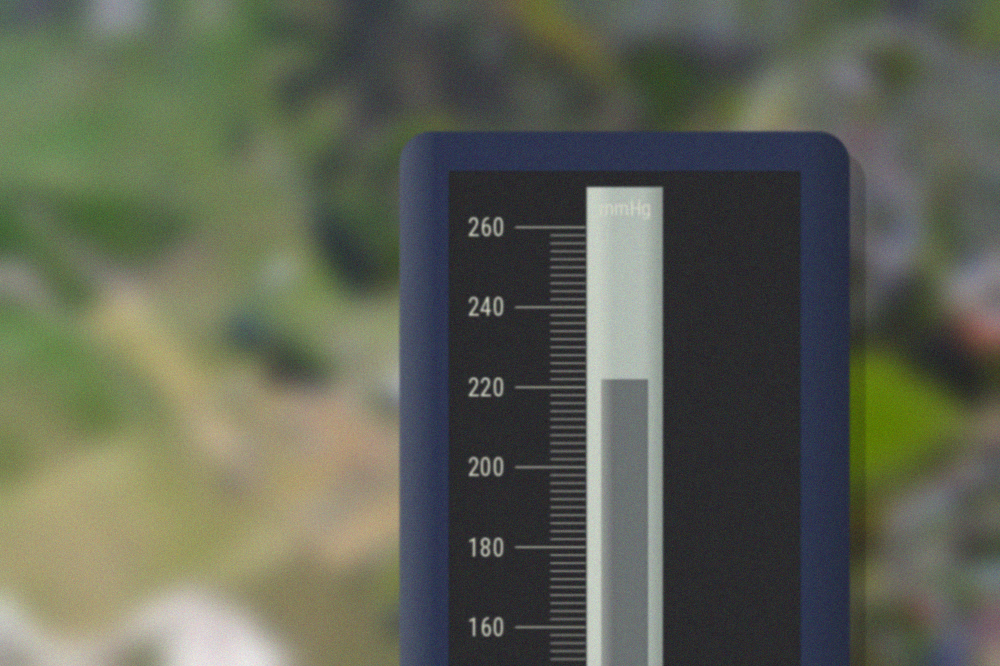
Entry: 222mmHg
